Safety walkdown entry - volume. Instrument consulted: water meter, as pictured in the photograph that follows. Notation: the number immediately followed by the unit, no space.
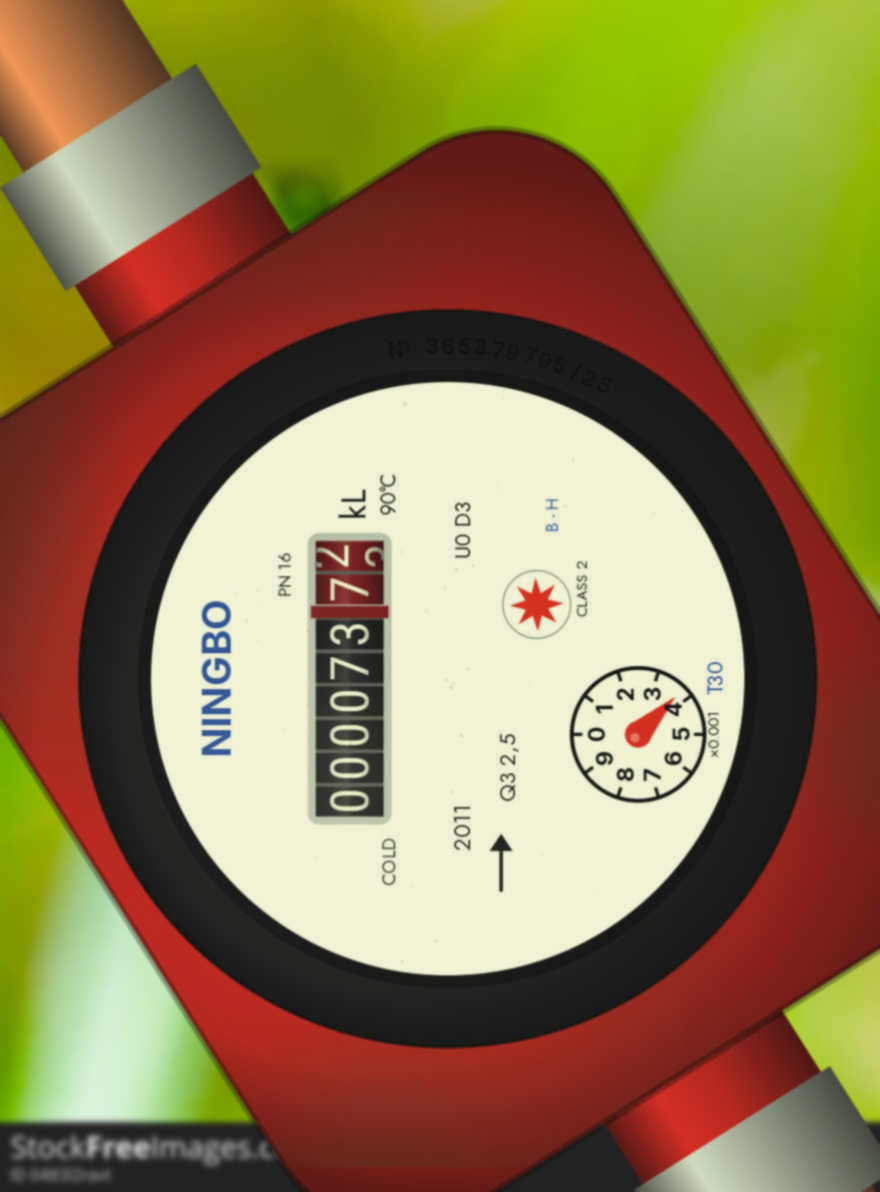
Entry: 73.723kL
